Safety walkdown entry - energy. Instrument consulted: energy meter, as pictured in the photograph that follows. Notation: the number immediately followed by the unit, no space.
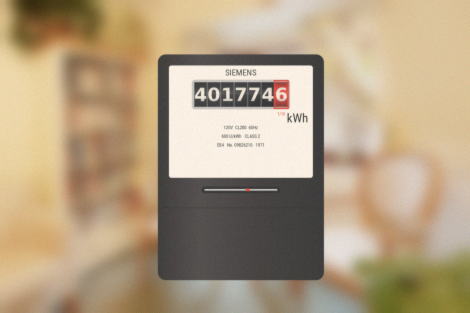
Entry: 401774.6kWh
